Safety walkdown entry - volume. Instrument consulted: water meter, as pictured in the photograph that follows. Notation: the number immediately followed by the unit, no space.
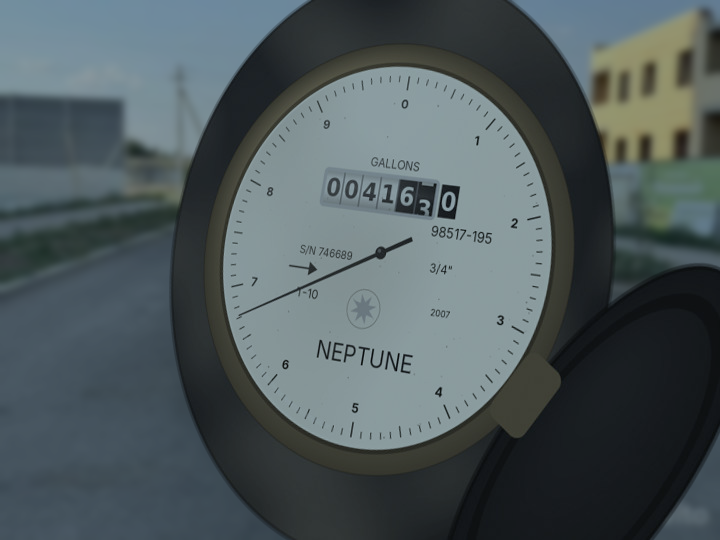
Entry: 41626.7gal
